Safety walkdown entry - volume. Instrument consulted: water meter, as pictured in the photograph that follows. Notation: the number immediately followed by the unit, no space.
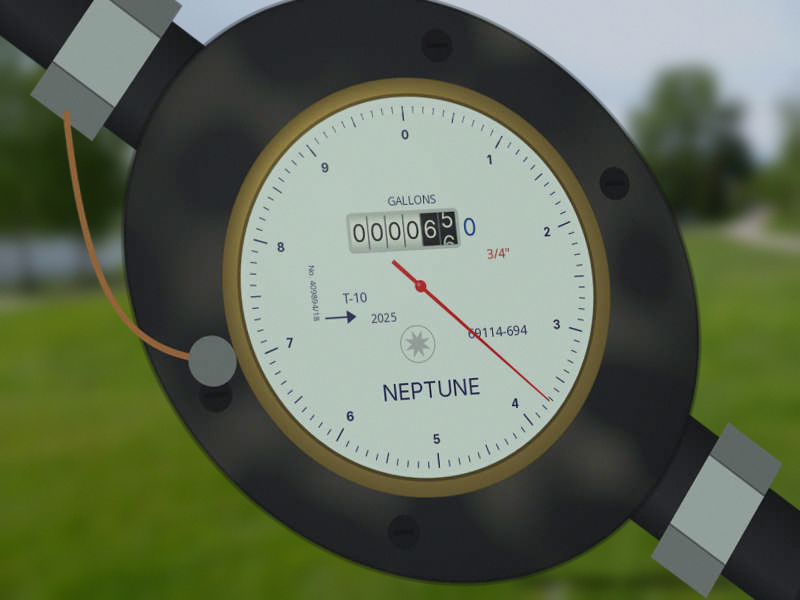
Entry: 653.7gal
